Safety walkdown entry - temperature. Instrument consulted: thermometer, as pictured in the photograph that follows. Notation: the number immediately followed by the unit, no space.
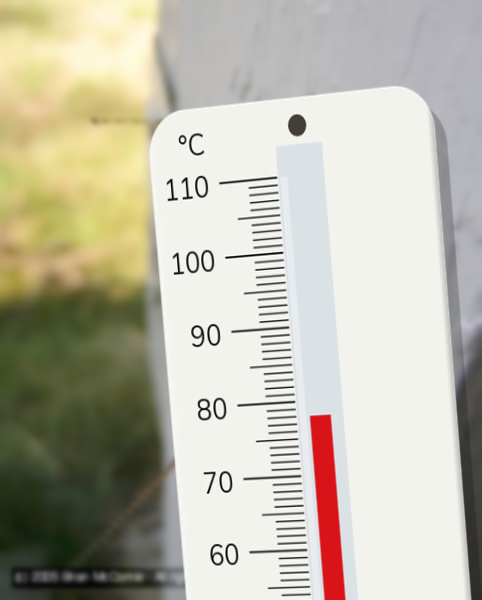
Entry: 78°C
